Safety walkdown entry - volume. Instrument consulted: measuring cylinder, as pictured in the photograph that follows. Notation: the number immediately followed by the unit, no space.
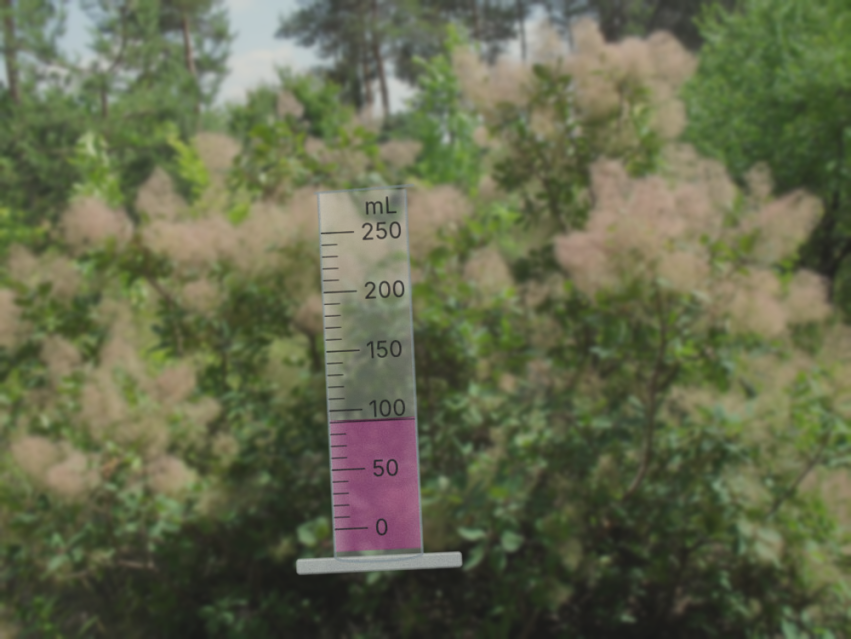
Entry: 90mL
